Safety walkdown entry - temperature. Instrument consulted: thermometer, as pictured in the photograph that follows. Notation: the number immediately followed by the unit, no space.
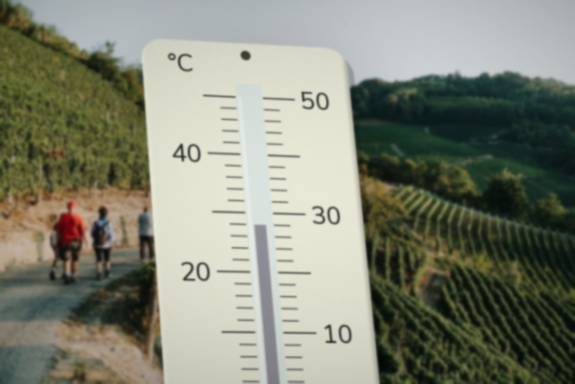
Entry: 28°C
